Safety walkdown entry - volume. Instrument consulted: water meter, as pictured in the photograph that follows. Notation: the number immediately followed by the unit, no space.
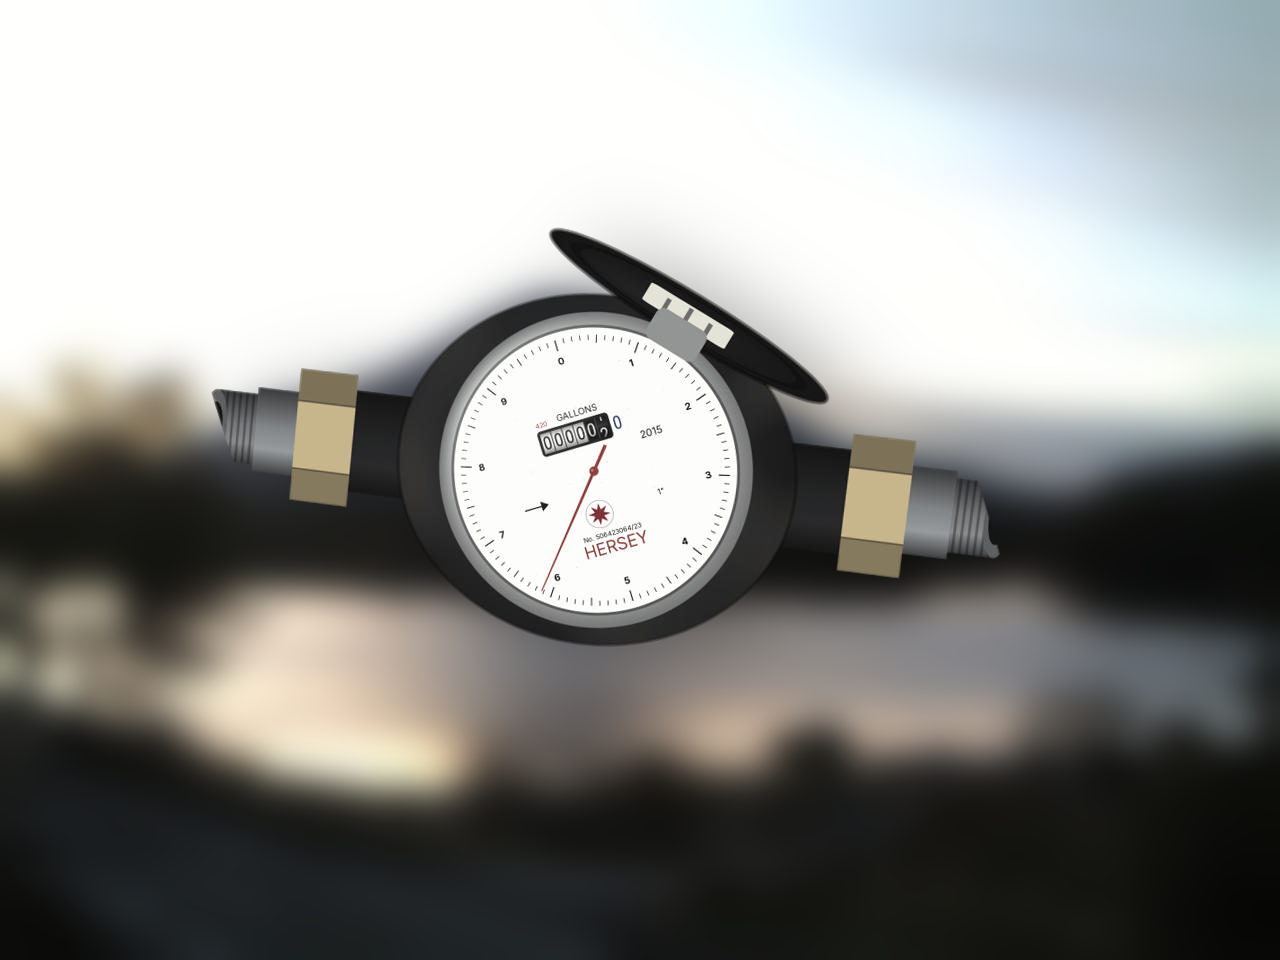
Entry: 16.1gal
